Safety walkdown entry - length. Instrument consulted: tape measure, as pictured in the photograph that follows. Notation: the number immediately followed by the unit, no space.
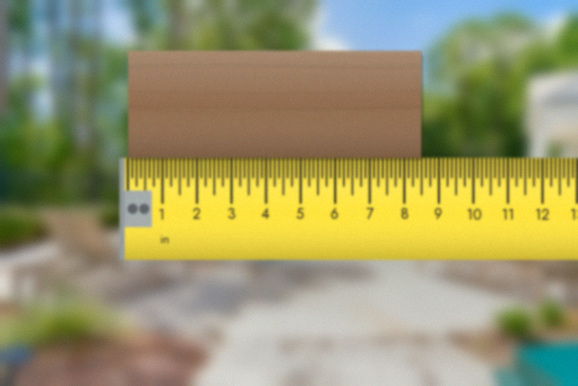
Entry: 8.5in
